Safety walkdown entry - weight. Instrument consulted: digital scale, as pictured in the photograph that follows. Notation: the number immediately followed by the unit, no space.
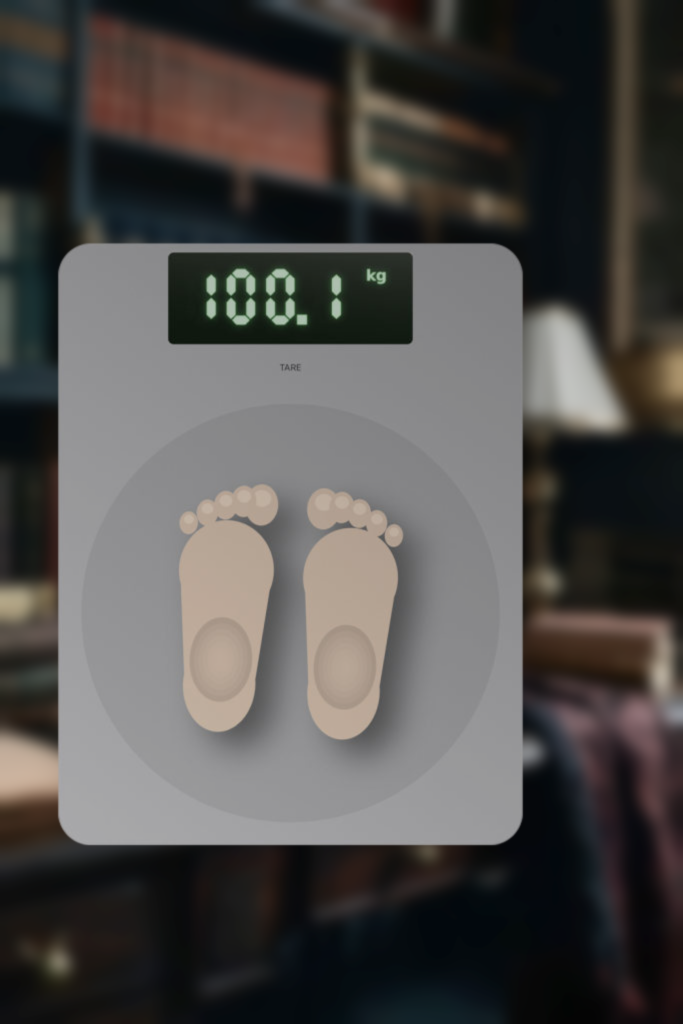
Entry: 100.1kg
